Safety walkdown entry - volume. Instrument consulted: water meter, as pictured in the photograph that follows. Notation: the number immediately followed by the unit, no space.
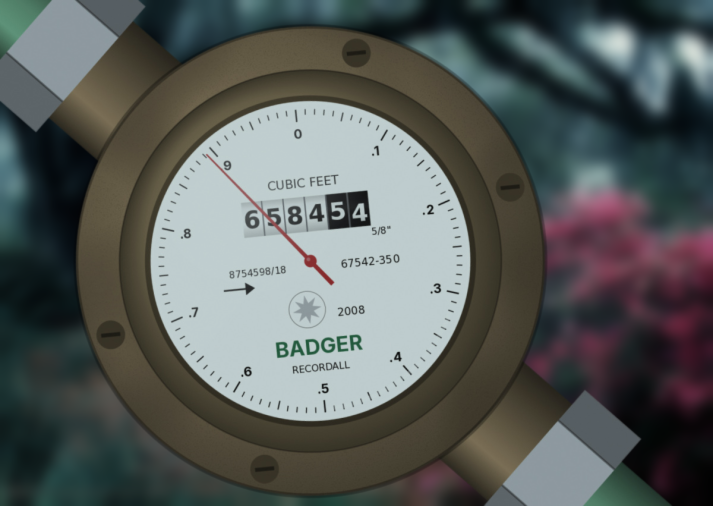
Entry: 658453.89ft³
